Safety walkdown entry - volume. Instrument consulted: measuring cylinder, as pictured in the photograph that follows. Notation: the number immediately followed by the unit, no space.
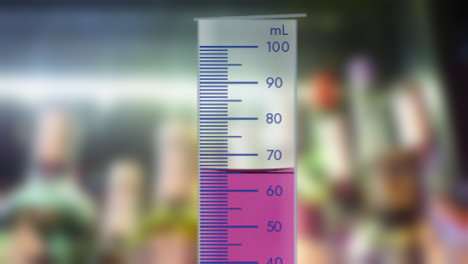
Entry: 65mL
